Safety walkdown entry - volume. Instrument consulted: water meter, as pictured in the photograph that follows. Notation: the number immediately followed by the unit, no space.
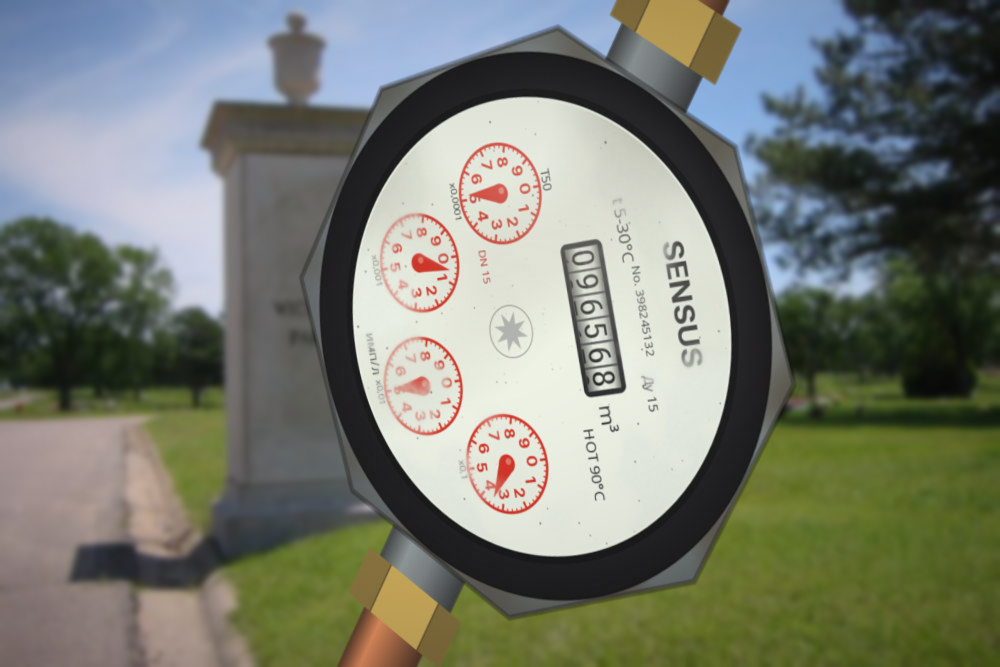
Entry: 96568.3505m³
